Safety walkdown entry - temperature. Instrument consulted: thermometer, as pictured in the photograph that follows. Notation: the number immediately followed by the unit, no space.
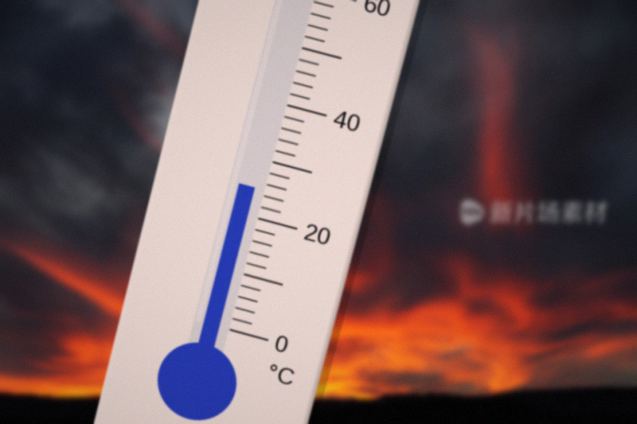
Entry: 25°C
